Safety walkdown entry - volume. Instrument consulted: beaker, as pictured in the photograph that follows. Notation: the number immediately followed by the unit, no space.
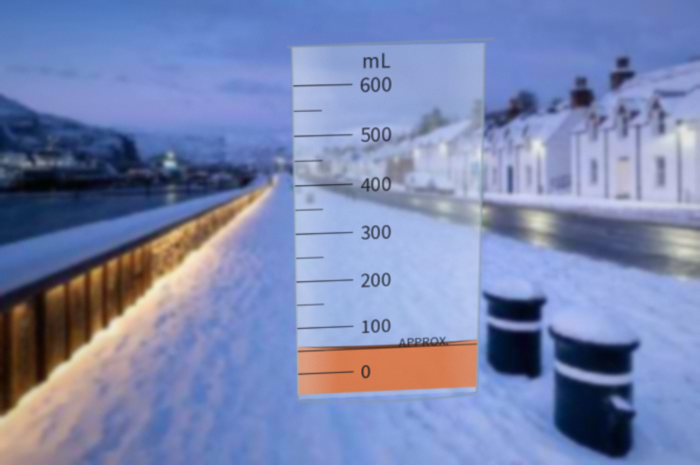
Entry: 50mL
